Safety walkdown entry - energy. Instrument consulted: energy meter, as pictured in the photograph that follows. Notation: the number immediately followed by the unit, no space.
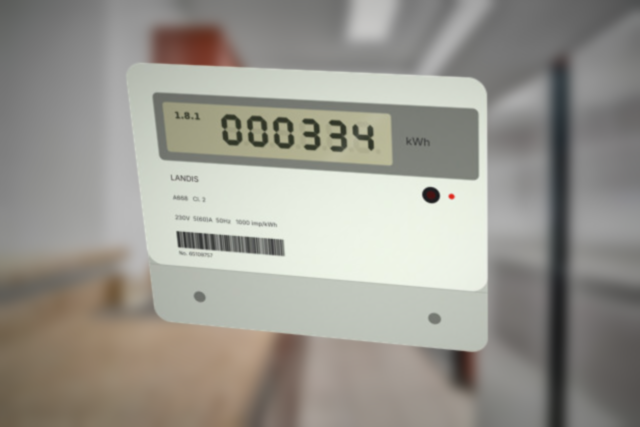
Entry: 334kWh
